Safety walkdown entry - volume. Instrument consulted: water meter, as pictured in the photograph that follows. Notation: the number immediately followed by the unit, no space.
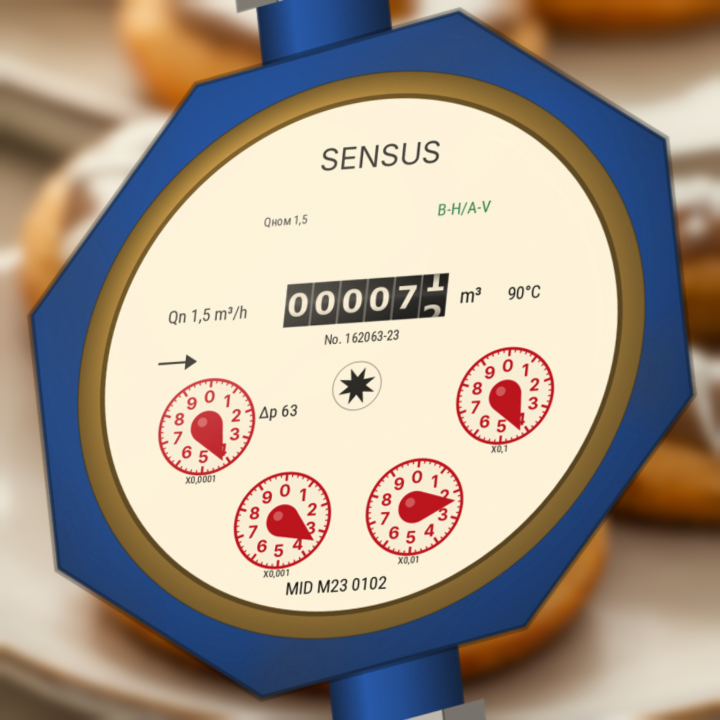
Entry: 71.4234m³
